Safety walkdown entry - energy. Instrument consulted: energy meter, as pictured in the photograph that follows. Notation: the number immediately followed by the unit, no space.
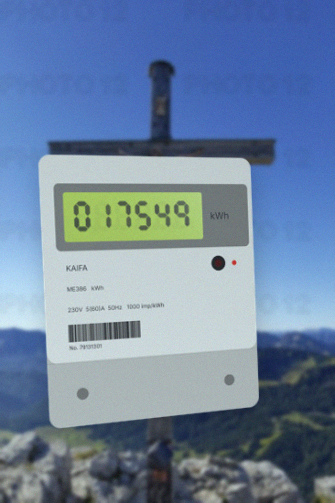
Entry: 17549kWh
